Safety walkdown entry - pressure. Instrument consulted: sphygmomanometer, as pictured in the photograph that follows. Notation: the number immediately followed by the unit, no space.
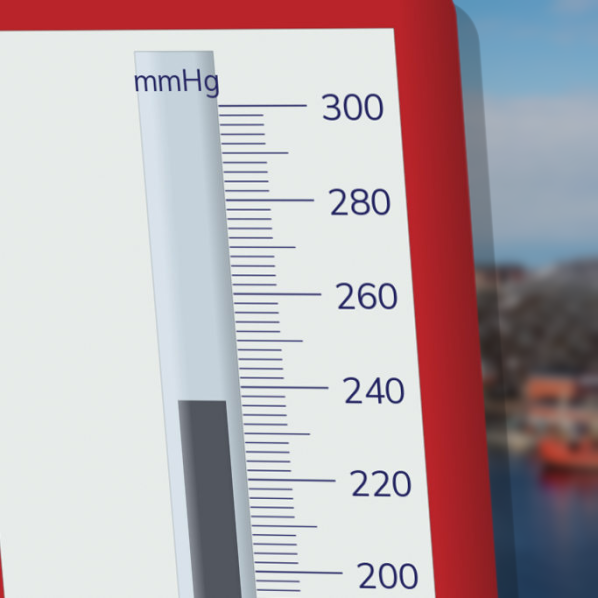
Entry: 237mmHg
